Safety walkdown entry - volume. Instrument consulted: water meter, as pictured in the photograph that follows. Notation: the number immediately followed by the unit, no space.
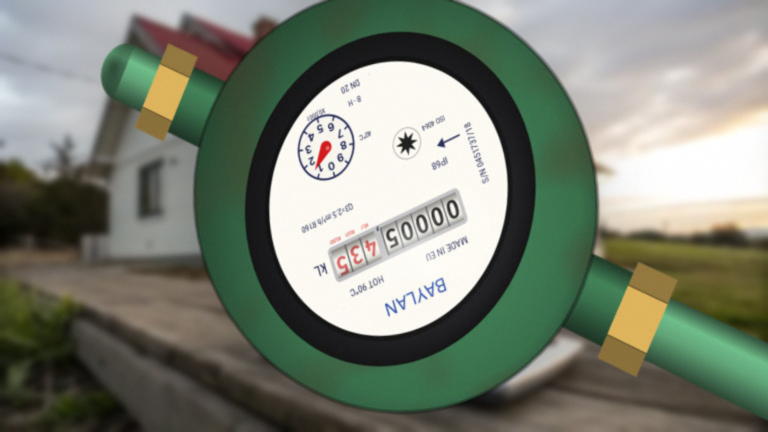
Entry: 5.4351kL
